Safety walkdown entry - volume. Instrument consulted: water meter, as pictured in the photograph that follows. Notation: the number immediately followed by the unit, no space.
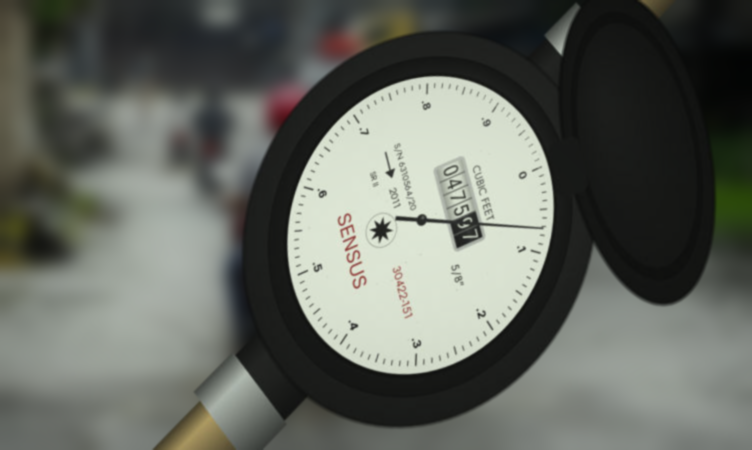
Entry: 47597.07ft³
